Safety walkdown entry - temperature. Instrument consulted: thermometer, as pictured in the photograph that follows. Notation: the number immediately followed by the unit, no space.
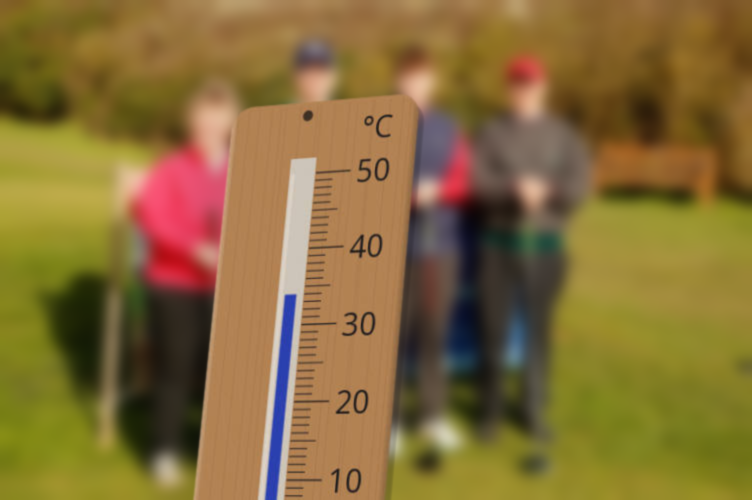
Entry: 34°C
